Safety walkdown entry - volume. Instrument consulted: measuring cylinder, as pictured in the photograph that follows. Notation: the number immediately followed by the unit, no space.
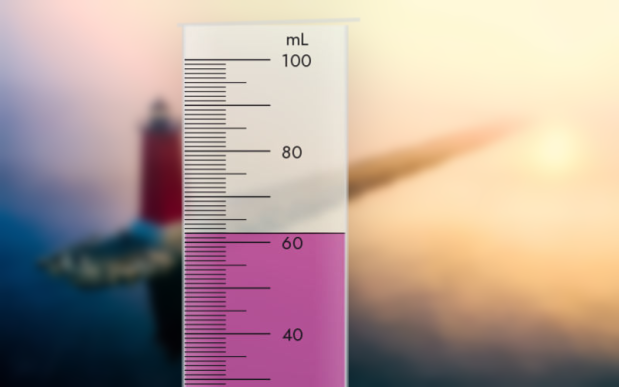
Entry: 62mL
